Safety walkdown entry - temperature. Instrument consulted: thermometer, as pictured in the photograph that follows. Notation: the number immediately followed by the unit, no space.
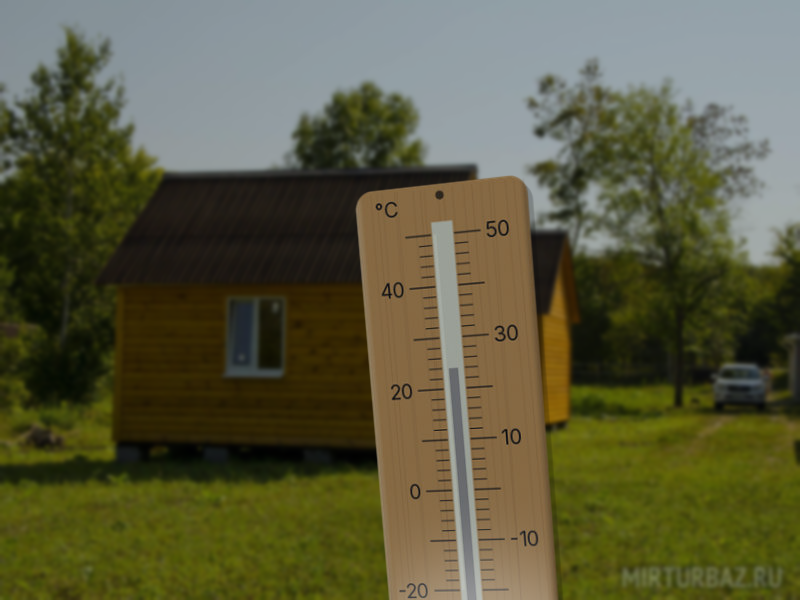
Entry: 24°C
